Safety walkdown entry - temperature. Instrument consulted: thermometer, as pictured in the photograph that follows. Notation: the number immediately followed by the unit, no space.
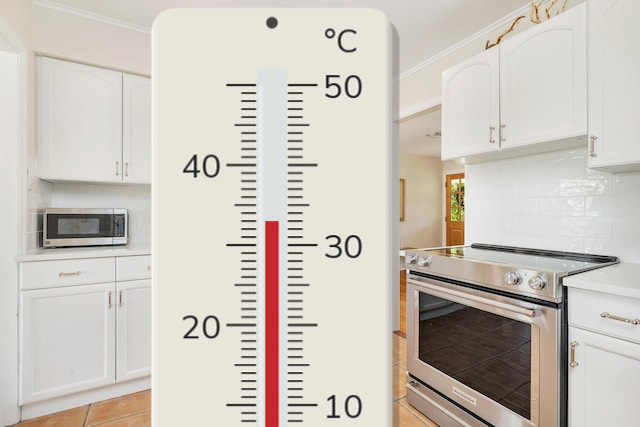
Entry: 33°C
